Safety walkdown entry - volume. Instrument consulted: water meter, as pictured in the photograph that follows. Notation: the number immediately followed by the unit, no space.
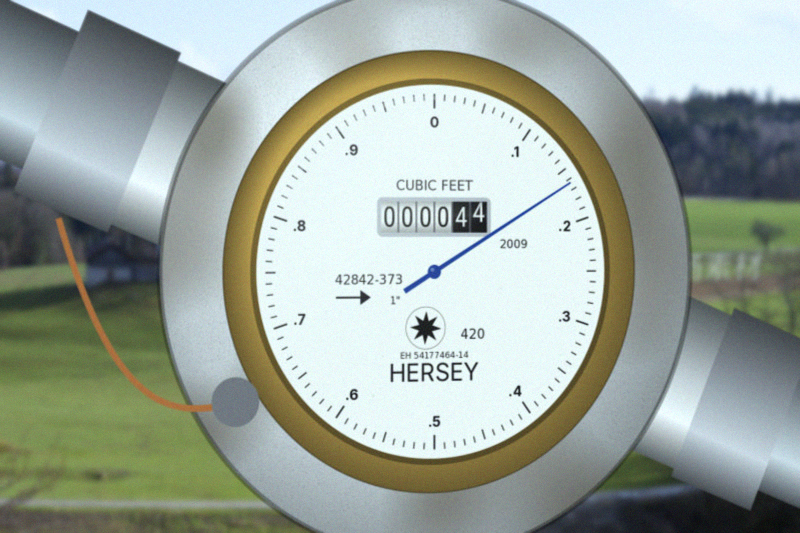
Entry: 44.16ft³
